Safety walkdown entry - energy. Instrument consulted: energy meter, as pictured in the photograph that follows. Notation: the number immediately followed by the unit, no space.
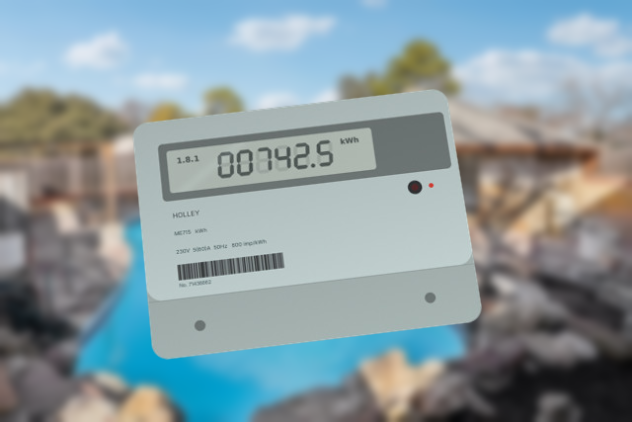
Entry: 742.5kWh
